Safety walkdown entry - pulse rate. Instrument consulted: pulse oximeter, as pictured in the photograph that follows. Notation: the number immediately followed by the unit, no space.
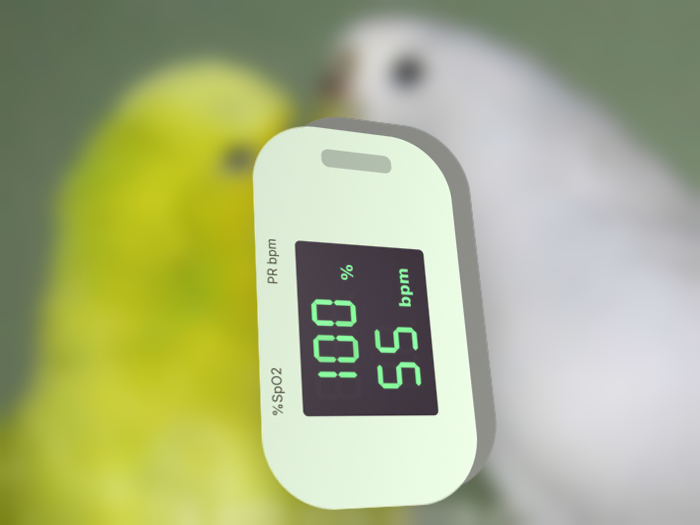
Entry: 55bpm
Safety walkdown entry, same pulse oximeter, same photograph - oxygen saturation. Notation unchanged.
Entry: 100%
